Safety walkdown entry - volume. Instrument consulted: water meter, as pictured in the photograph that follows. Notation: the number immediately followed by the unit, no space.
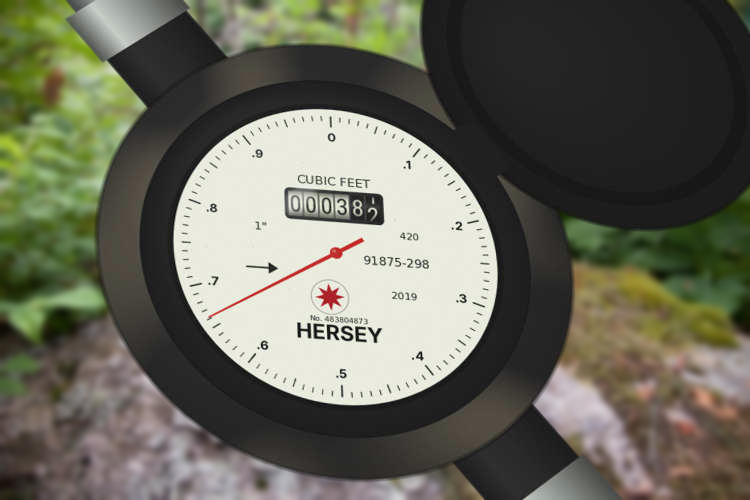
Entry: 381.66ft³
